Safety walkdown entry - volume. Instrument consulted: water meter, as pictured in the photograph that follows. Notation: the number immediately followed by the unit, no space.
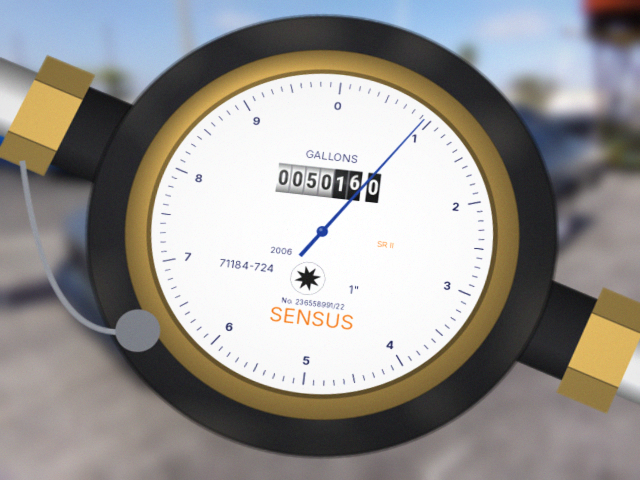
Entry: 50160.9gal
